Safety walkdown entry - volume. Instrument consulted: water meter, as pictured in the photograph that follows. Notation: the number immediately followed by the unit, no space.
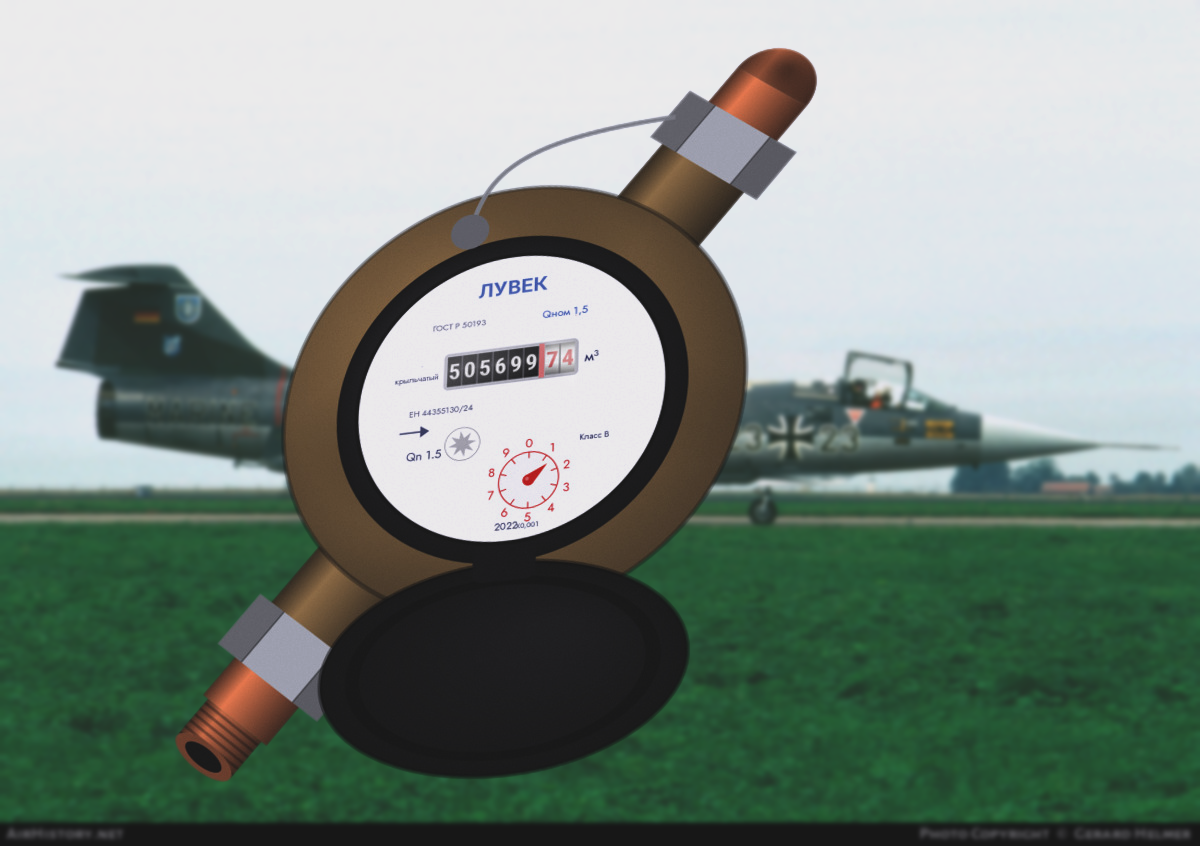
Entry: 505699.741m³
